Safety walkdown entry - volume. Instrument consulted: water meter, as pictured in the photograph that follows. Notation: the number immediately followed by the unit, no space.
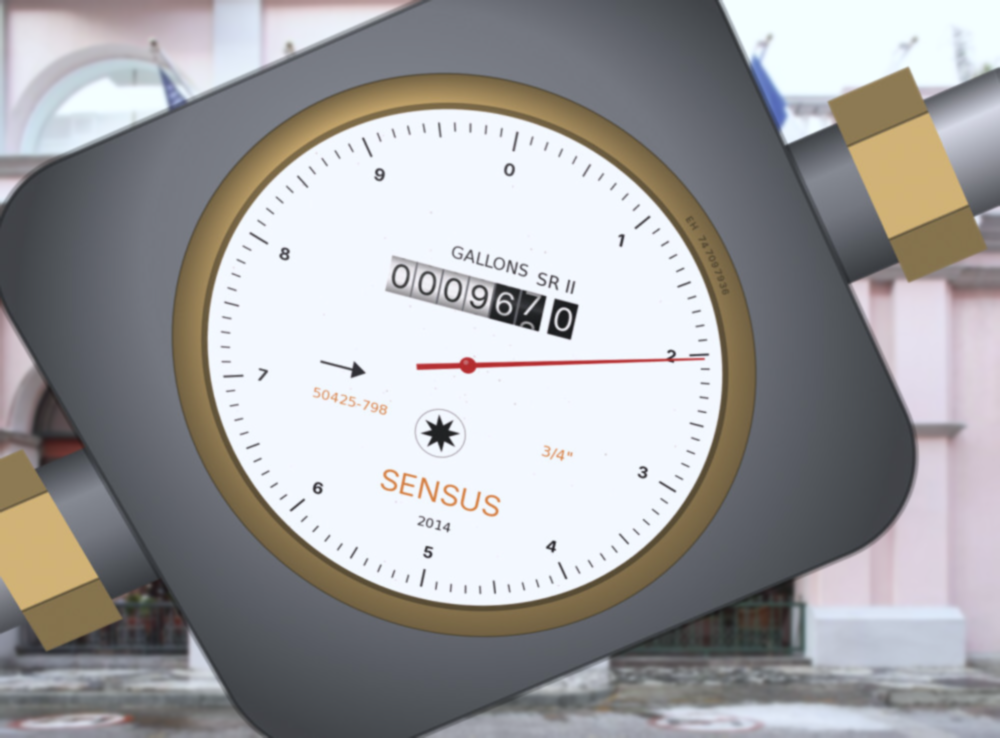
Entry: 9672.0gal
